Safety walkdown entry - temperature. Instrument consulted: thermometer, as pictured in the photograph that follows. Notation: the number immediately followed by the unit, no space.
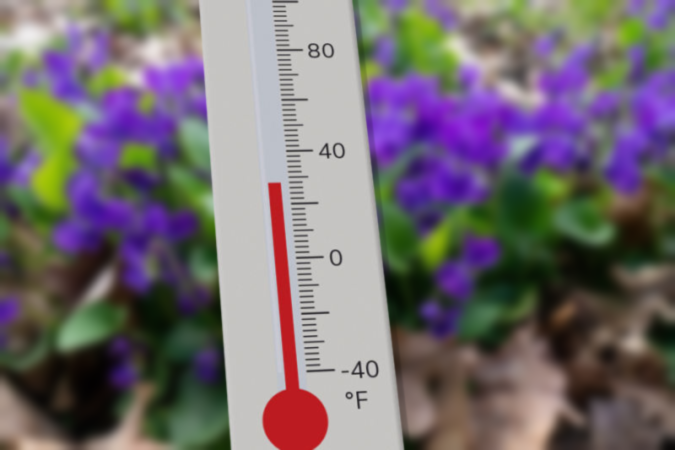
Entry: 28°F
